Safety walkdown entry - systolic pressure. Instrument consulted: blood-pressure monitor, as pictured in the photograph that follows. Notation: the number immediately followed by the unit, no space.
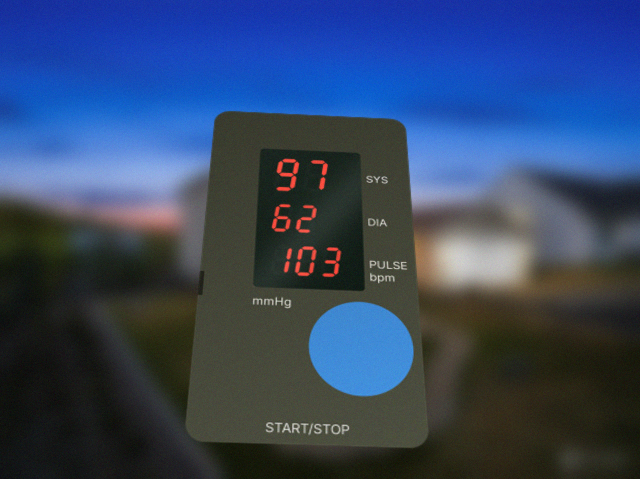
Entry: 97mmHg
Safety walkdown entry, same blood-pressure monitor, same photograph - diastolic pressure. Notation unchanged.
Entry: 62mmHg
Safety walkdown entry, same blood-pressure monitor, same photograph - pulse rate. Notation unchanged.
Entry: 103bpm
